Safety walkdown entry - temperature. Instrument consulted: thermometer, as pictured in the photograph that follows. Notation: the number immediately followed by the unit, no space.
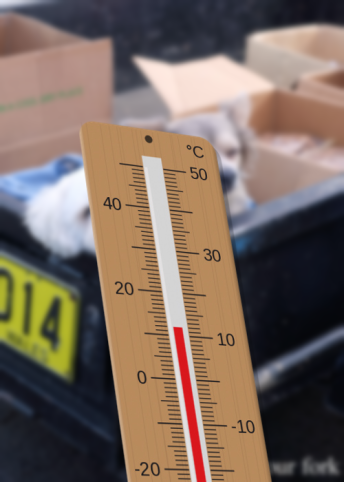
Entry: 12°C
